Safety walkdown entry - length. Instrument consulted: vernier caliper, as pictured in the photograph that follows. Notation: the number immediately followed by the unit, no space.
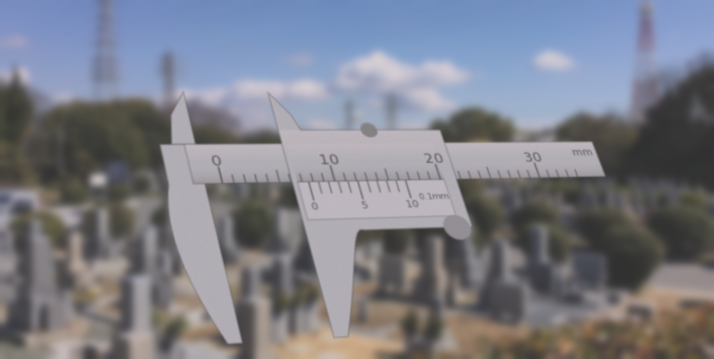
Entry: 7.6mm
